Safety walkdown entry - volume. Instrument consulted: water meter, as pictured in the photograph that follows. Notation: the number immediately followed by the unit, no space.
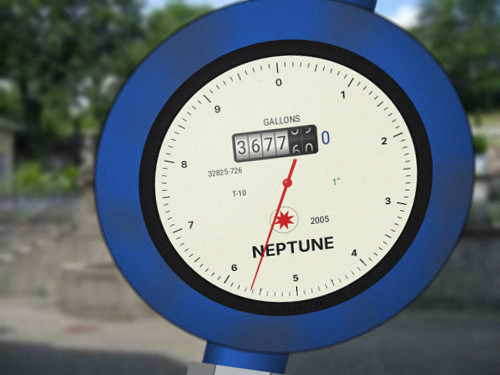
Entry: 3677595.6gal
